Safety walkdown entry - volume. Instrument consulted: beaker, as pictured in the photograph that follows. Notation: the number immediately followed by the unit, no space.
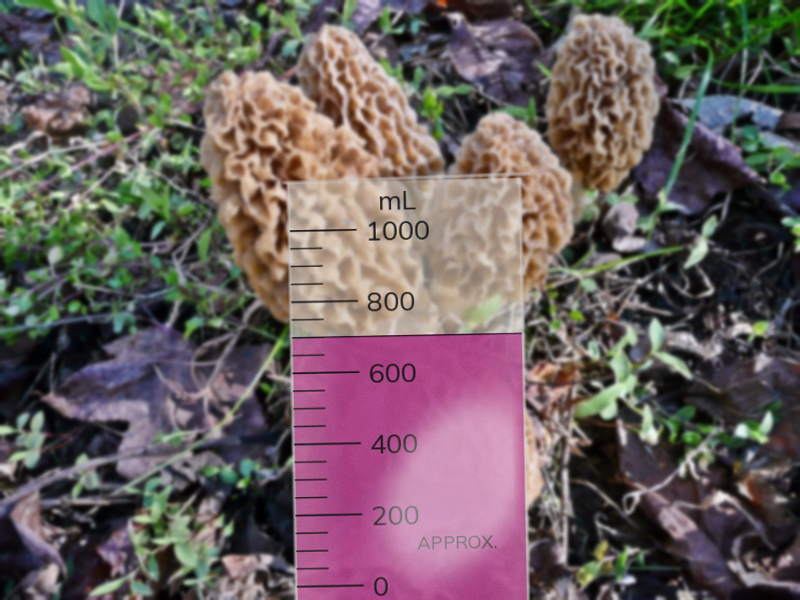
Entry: 700mL
